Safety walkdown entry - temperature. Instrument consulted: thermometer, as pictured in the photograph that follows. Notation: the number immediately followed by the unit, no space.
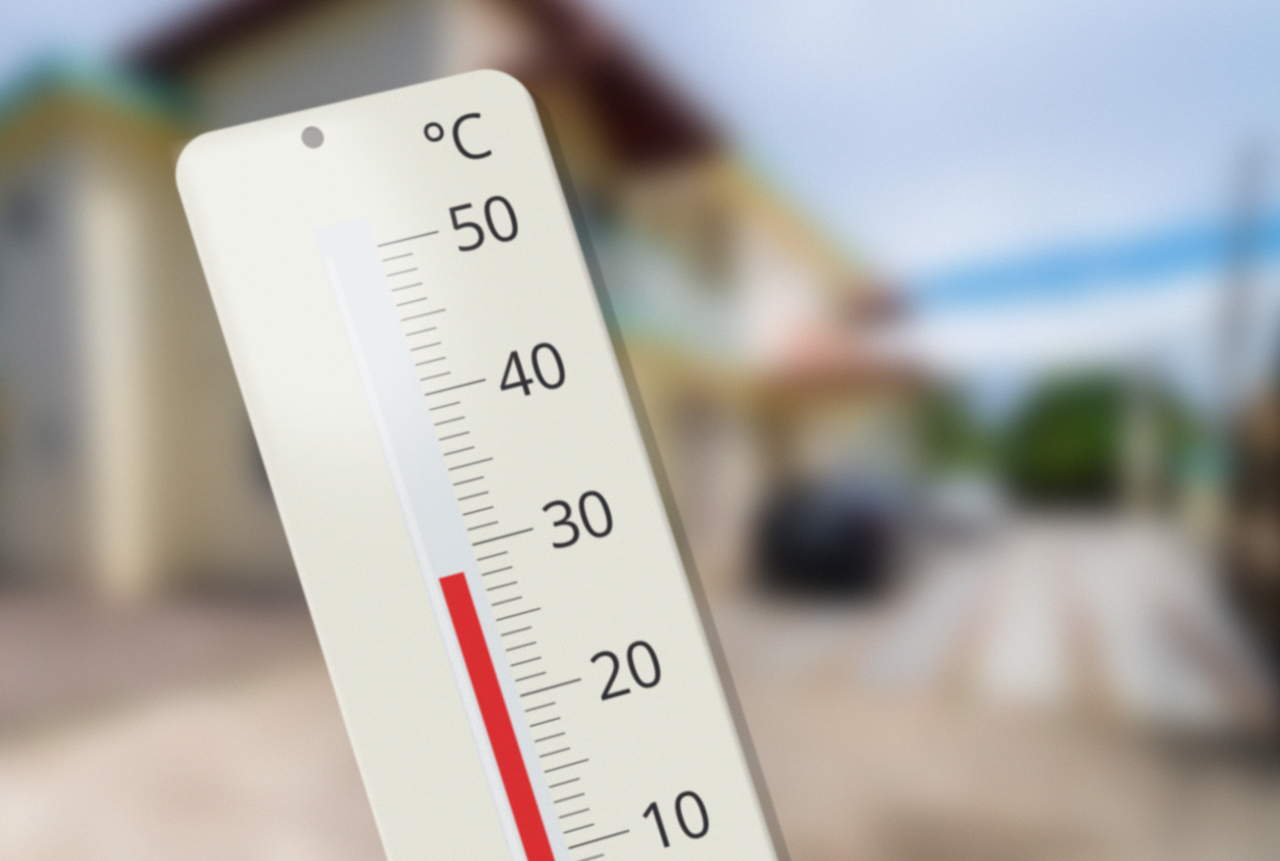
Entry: 28.5°C
